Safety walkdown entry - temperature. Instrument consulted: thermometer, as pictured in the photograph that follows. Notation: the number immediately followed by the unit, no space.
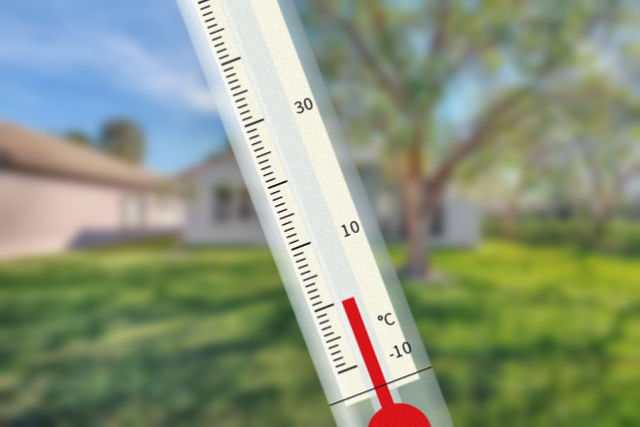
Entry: 0°C
